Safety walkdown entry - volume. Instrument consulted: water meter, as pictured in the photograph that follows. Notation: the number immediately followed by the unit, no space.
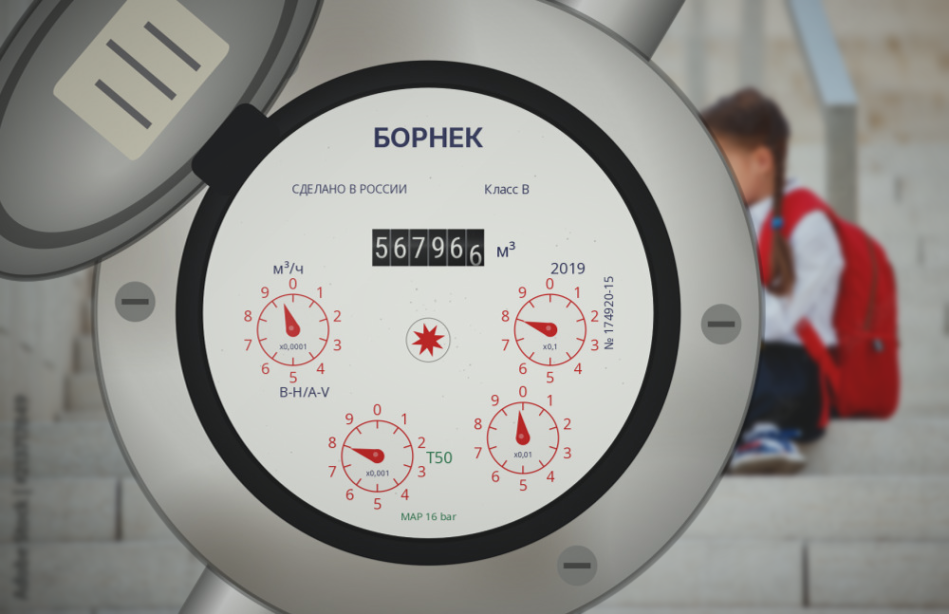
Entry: 567965.7979m³
